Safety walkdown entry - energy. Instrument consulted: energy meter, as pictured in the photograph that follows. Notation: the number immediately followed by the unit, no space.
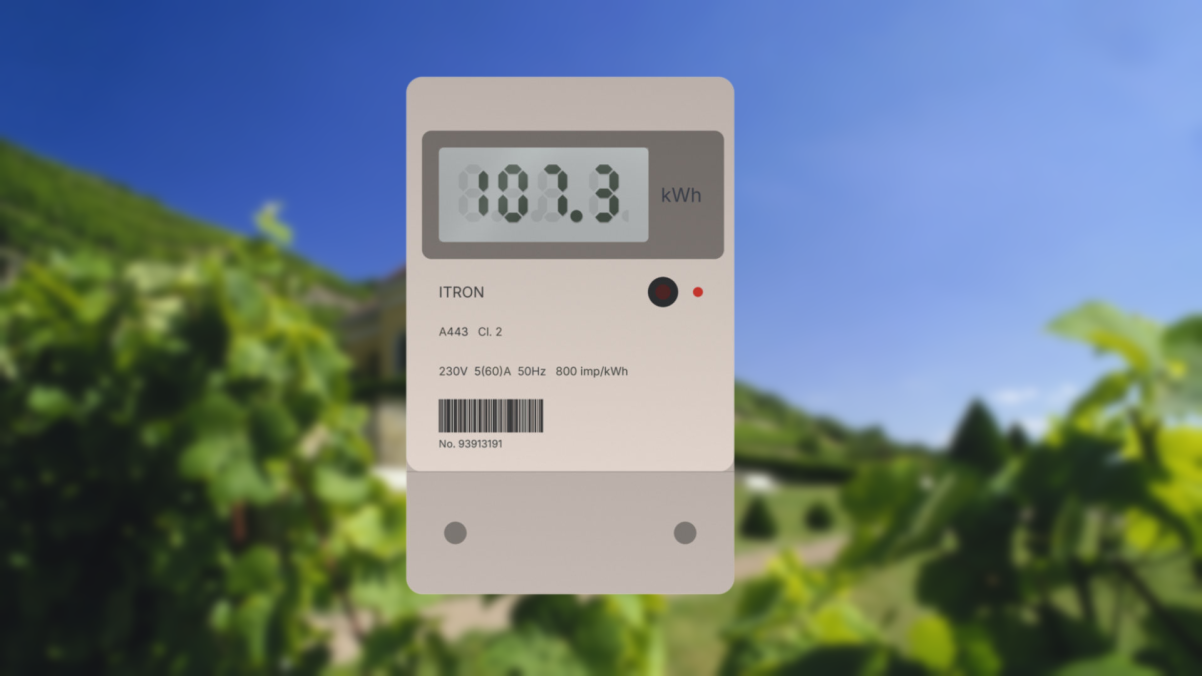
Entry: 107.3kWh
